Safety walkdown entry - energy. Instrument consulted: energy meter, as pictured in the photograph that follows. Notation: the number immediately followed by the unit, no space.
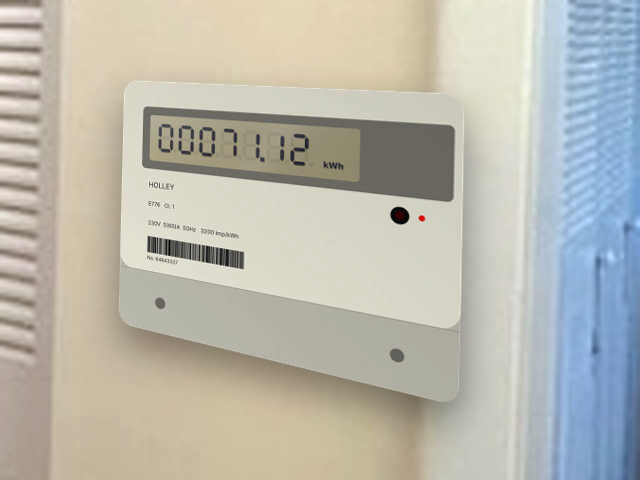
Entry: 71.12kWh
